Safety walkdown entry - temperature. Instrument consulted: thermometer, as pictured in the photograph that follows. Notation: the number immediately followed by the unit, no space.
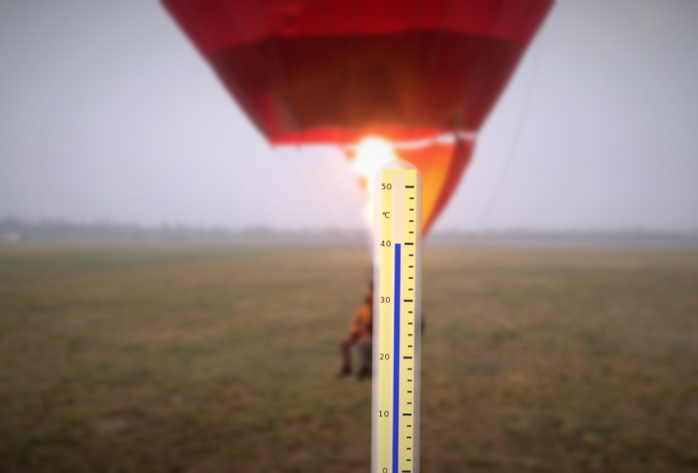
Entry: 40°C
